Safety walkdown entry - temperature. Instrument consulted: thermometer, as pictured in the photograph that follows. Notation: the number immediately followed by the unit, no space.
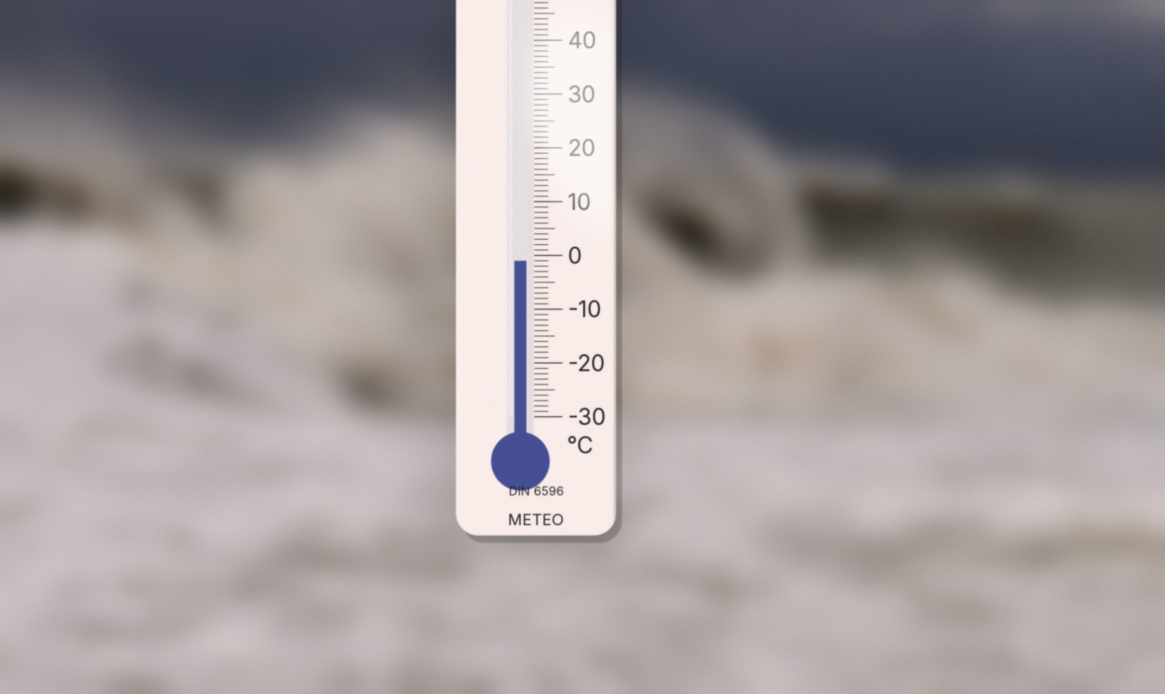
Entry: -1°C
